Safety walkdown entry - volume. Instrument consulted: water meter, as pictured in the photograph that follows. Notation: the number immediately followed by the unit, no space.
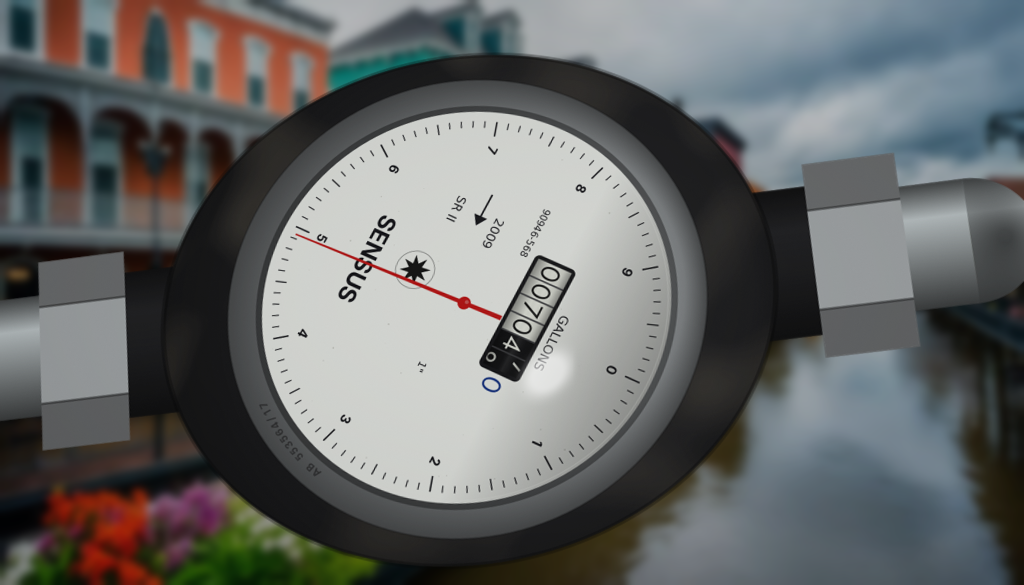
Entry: 70474.9gal
